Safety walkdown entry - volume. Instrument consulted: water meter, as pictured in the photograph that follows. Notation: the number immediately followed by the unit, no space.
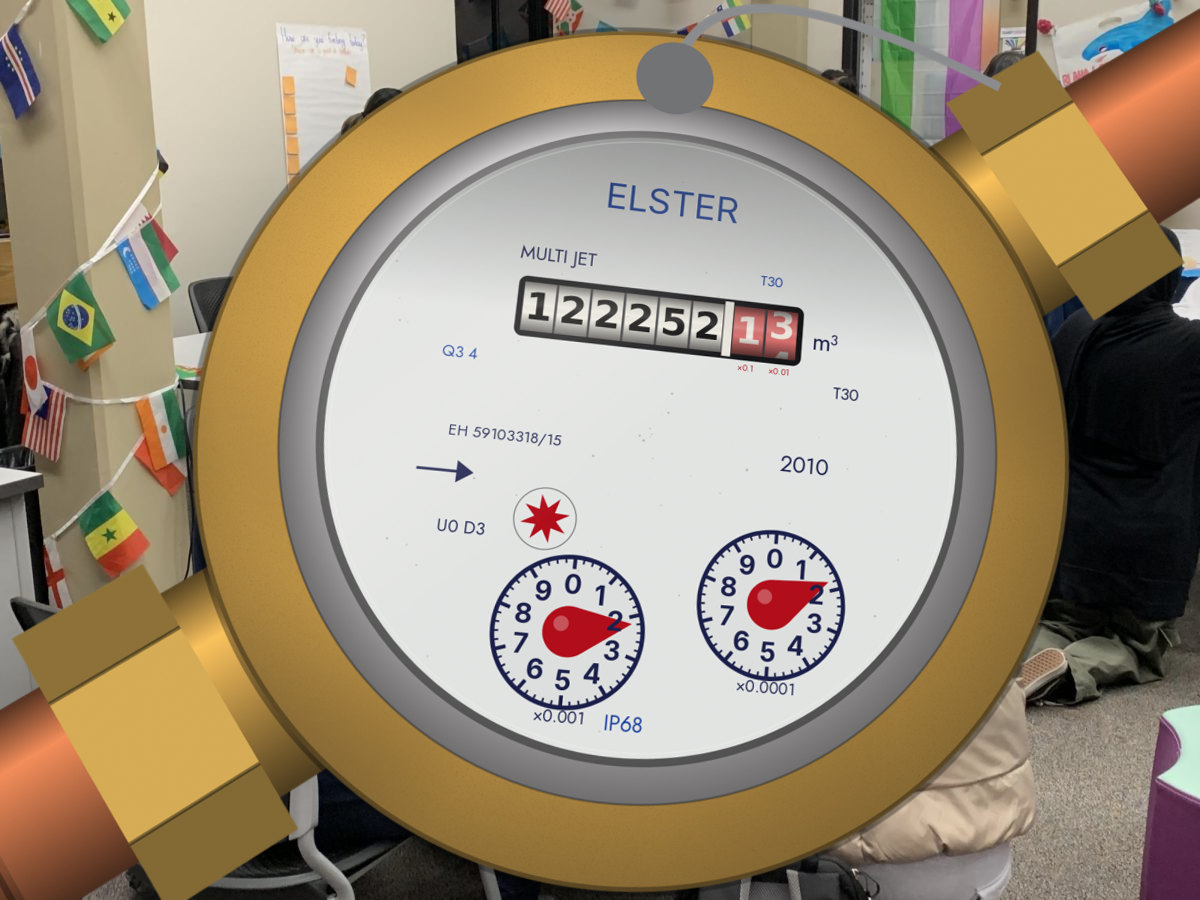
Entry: 122252.1321m³
